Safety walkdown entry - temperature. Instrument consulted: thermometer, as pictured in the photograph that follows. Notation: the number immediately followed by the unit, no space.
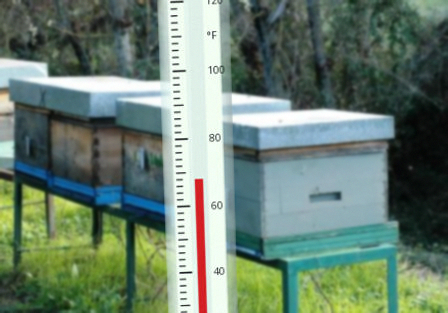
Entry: 68°F
